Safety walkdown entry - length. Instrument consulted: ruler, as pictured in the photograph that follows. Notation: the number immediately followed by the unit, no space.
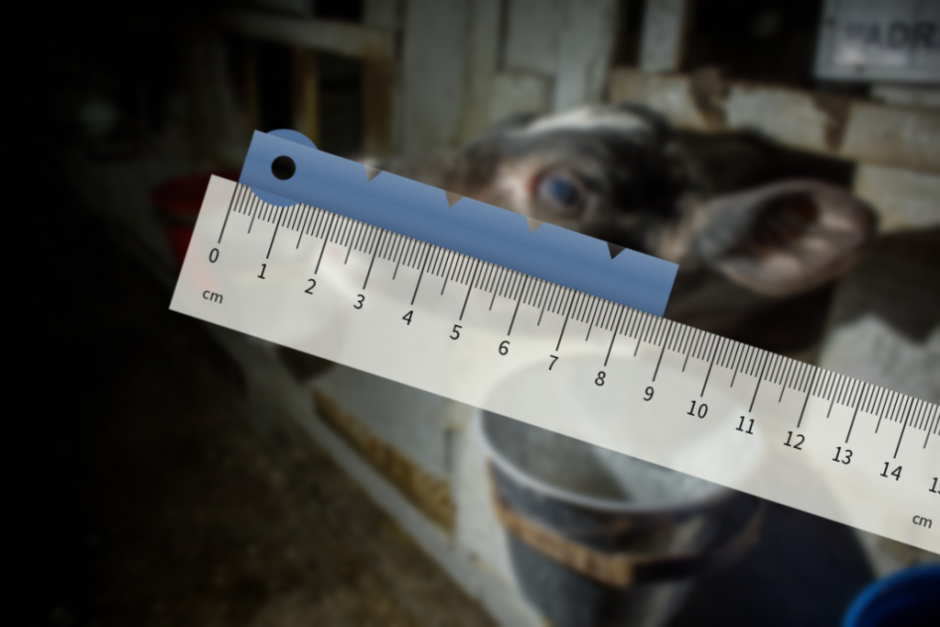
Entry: 8.8cm
